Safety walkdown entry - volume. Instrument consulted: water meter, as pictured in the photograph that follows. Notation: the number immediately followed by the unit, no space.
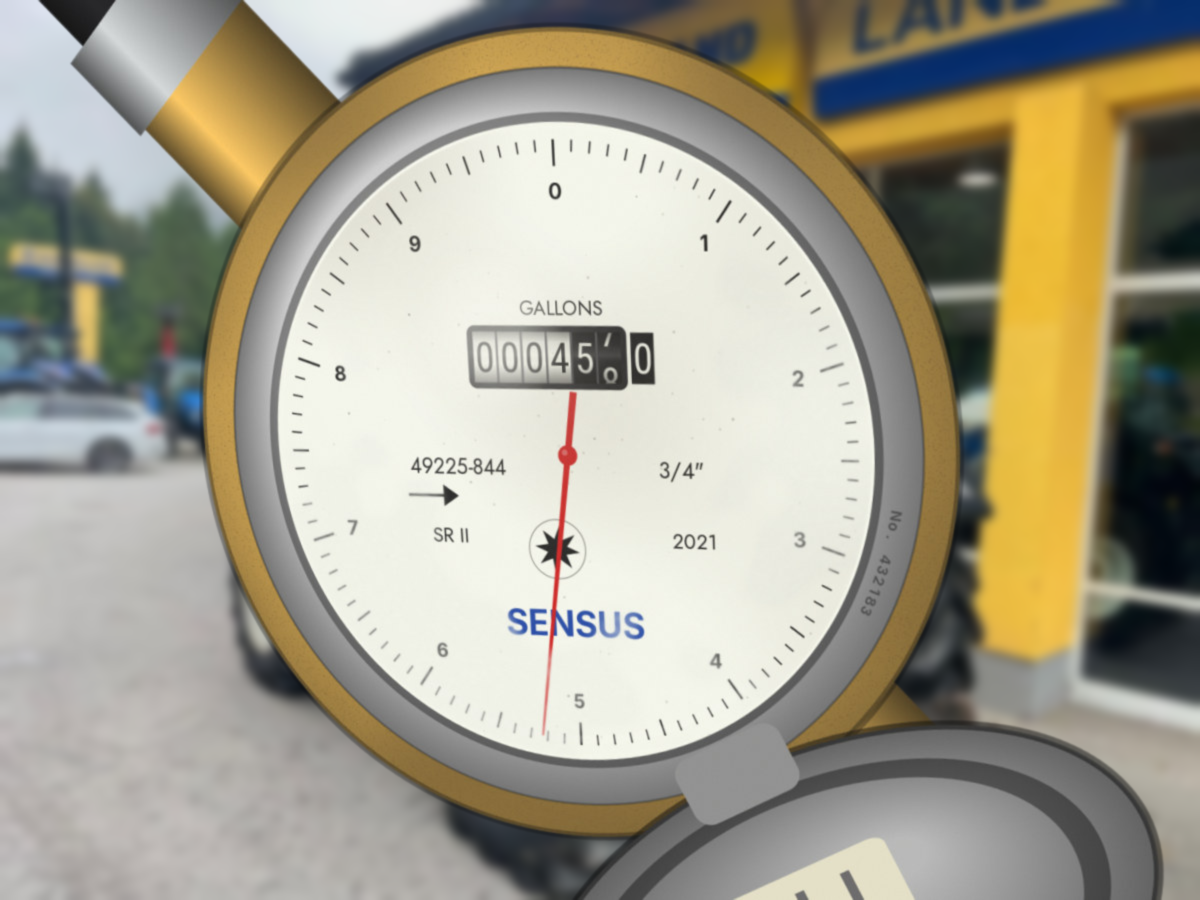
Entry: 4575.2gal
